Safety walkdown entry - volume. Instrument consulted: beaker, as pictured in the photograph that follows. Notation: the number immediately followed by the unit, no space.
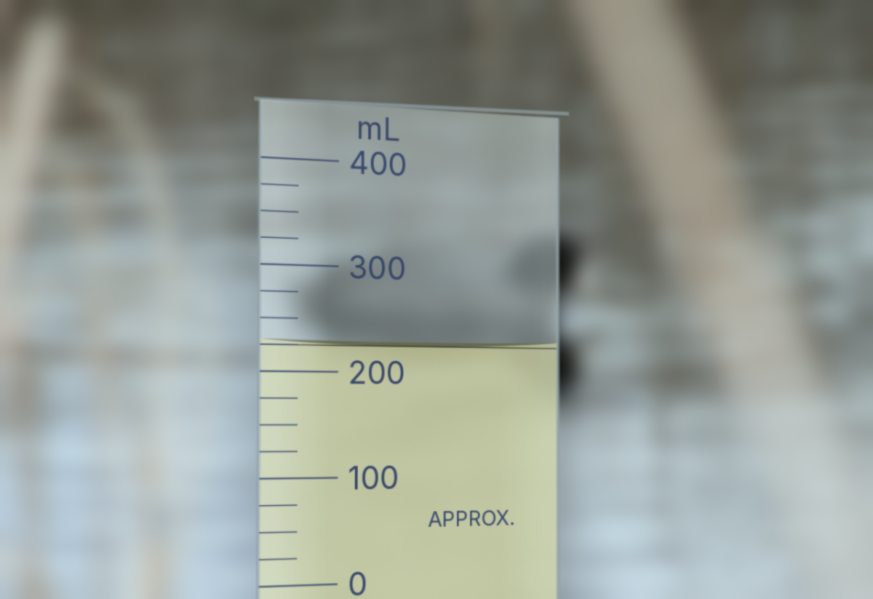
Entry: 225mL
